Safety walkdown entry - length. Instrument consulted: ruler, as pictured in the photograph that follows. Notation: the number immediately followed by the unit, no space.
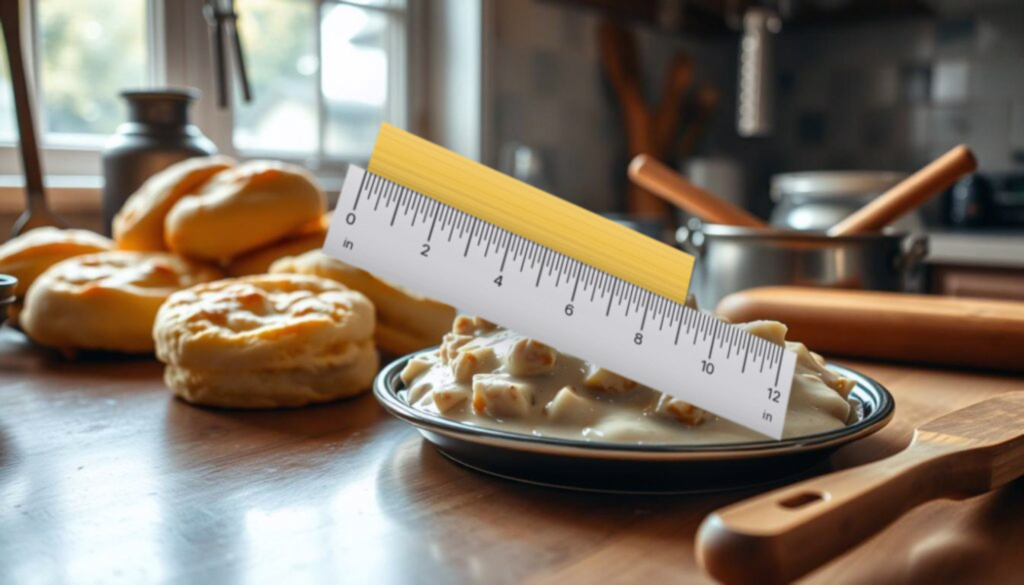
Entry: 9in
